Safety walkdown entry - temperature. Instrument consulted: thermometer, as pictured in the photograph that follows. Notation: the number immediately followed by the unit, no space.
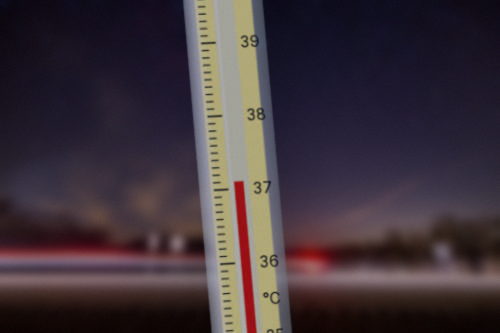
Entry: 37.1°C
